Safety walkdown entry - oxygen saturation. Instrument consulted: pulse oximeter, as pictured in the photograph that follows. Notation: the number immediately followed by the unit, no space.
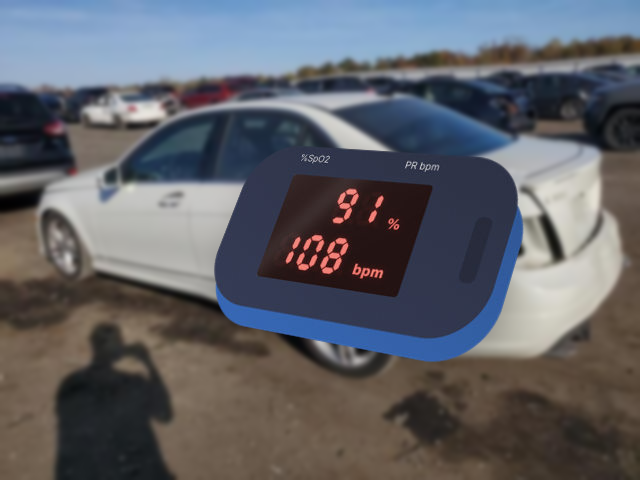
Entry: 91%
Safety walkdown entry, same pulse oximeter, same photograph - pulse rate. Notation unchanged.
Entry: 108bpm
